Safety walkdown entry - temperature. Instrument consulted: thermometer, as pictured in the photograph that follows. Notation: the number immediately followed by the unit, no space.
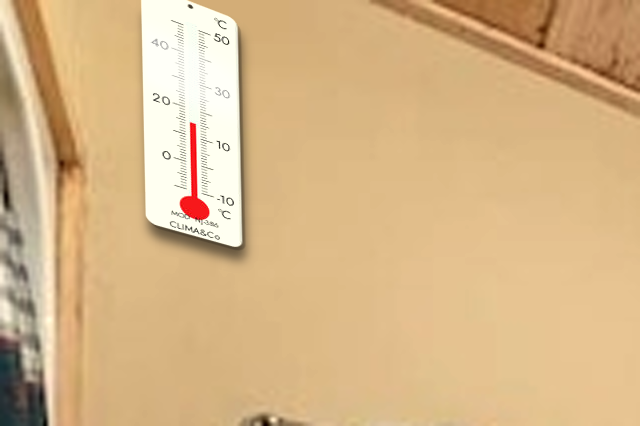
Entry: 15°C
